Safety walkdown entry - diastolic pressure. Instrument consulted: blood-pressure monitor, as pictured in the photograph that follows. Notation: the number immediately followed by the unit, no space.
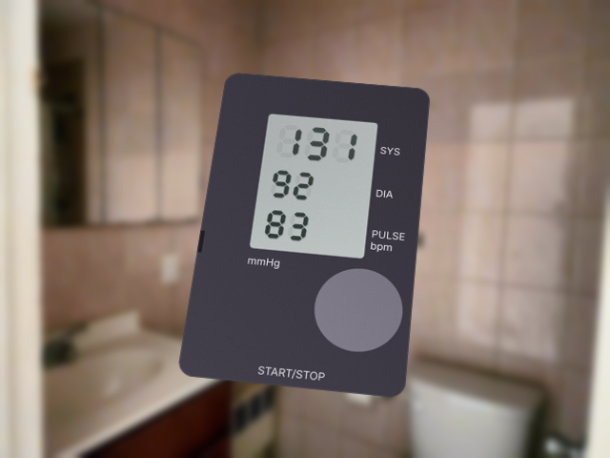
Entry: 92mmHg
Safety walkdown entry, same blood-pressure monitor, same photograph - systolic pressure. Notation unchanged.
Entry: 131mmHg
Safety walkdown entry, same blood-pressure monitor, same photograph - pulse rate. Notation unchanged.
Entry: 83bpm
